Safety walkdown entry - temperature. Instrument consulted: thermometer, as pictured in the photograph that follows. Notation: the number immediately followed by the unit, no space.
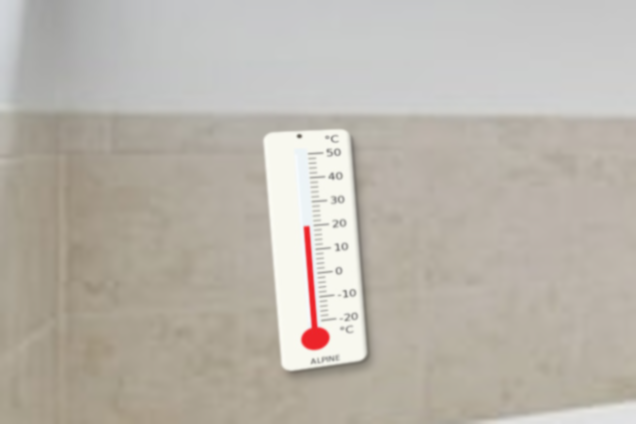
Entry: 20°C
